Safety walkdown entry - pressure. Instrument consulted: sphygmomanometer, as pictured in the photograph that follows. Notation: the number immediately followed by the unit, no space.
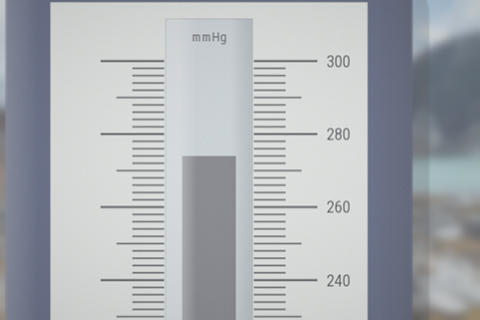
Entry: 274mmHg
